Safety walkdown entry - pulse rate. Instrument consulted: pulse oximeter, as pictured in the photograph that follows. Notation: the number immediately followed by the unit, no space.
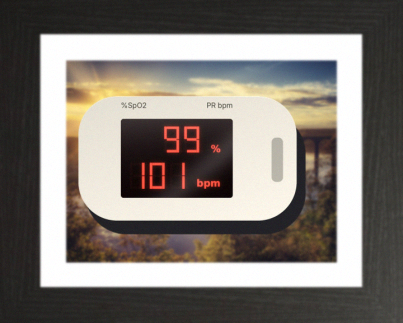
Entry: 101bpm
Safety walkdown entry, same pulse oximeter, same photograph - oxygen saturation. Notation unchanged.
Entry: 99%
